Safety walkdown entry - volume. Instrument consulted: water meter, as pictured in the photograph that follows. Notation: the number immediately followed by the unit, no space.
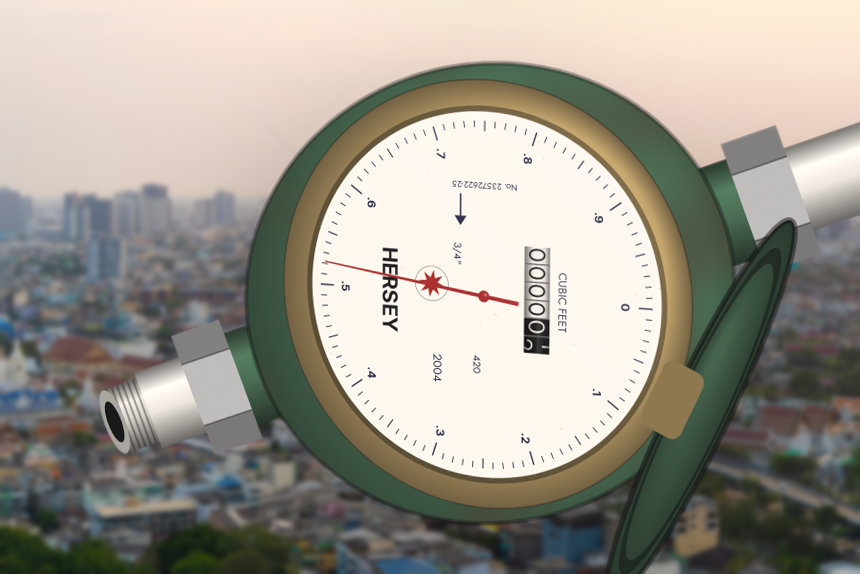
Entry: 1.52ft³
